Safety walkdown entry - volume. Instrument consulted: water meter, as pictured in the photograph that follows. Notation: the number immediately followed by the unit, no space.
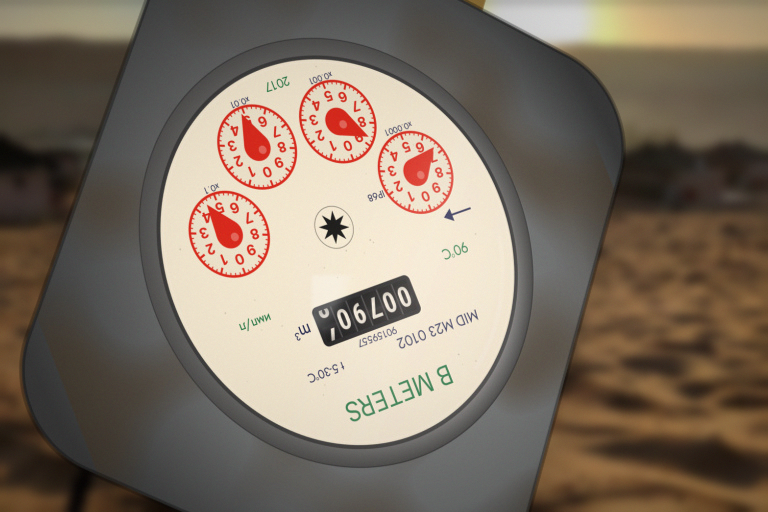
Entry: 7907.4486m³
